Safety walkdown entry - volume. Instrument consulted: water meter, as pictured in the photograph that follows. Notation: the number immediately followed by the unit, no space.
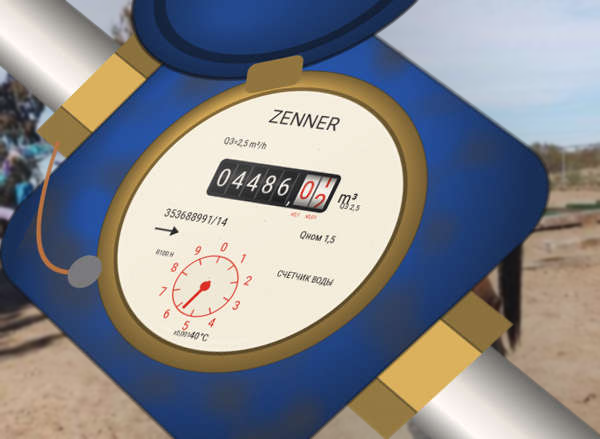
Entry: 4486.015m³
